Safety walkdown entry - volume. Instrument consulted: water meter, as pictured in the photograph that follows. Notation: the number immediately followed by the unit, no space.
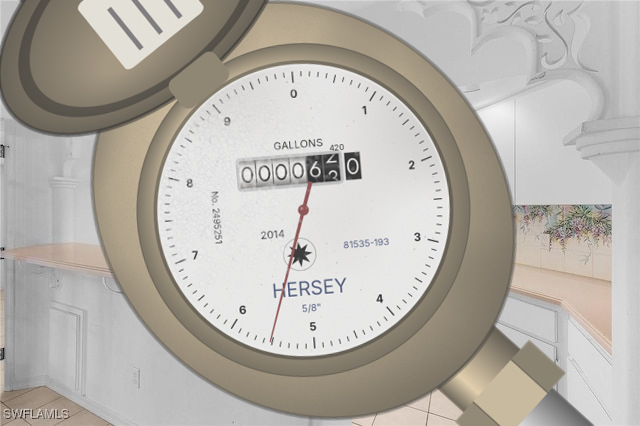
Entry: 625.5gal
